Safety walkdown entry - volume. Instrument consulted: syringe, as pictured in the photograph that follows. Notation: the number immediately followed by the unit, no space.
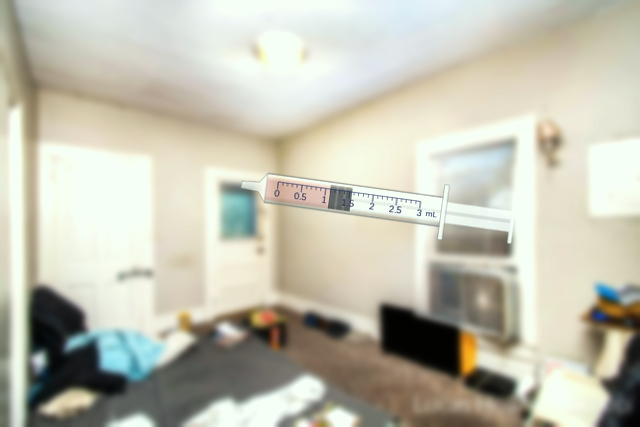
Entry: 1.1mL
